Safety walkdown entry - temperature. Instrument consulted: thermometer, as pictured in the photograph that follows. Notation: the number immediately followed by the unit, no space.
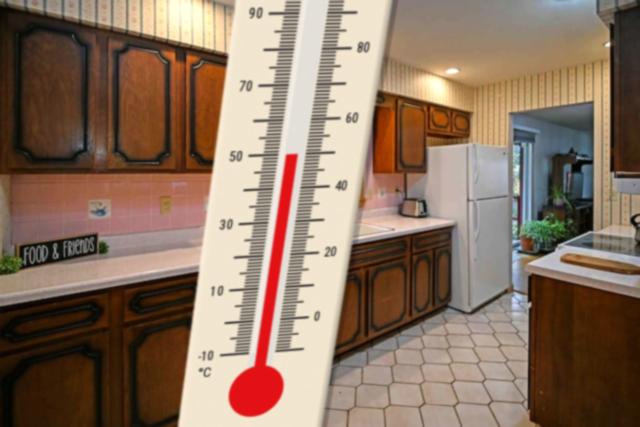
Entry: 50°C
